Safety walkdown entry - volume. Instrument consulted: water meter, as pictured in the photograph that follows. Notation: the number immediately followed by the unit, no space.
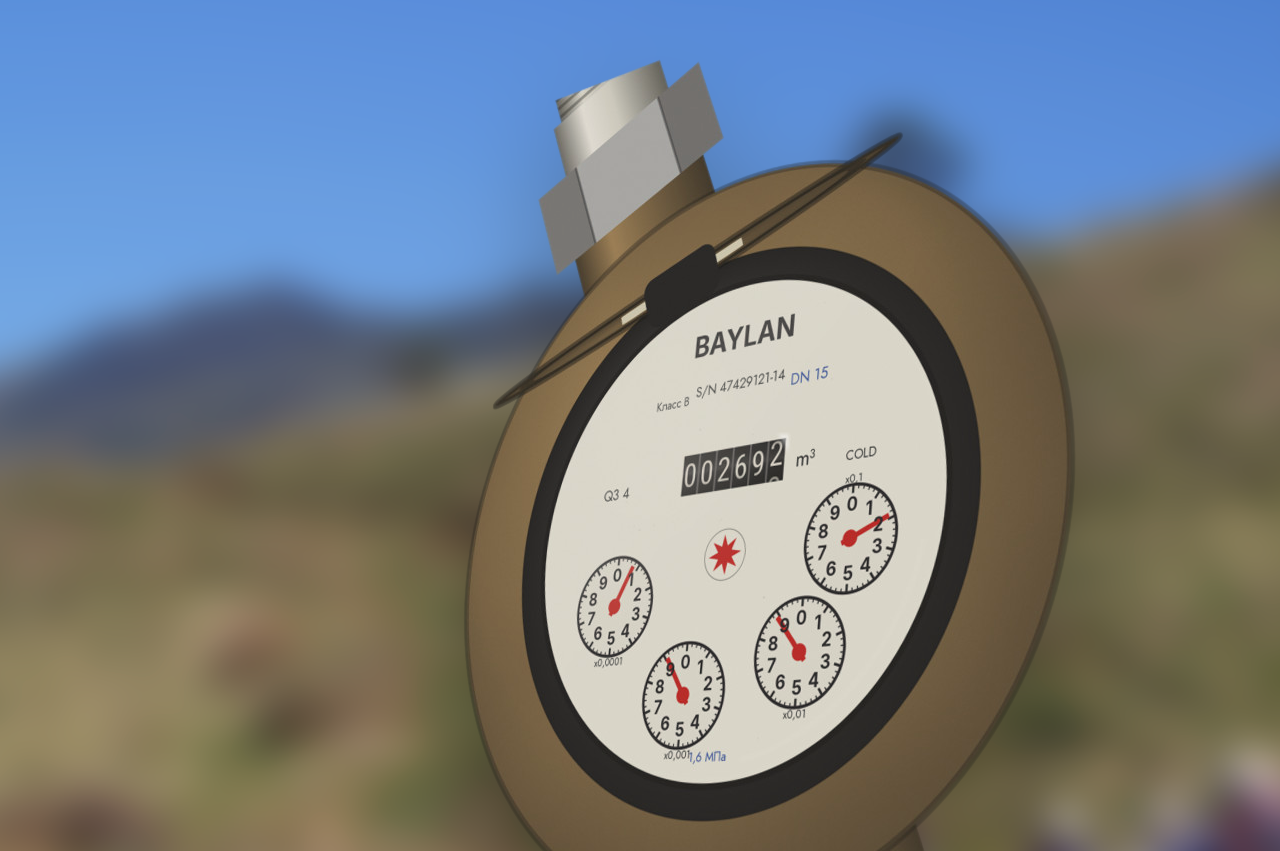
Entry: 2692.1890m³
